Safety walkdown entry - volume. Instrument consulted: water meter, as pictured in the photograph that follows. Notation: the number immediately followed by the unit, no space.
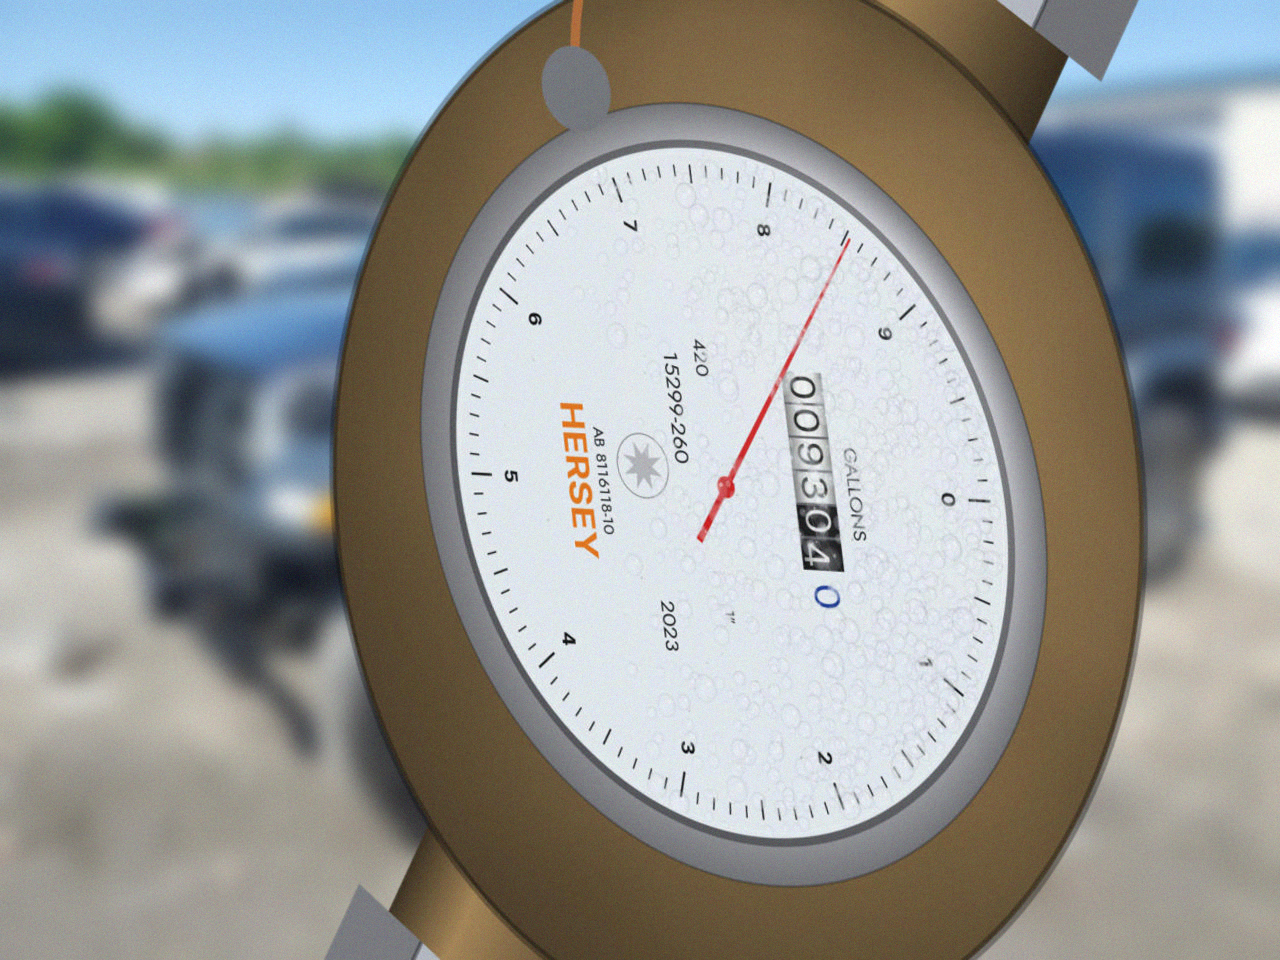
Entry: 93038.5gal
